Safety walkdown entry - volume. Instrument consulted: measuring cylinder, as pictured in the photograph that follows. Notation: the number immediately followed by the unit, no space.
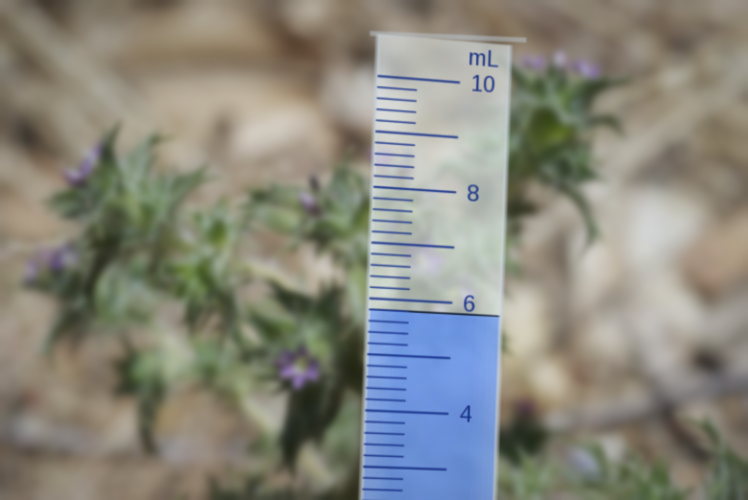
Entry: 5.8mL
